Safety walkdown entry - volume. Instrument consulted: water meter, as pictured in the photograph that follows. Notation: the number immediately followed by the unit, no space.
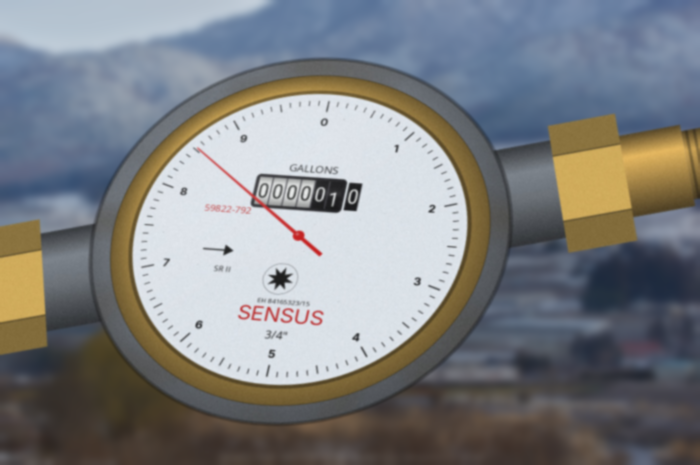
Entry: 8.5gal
